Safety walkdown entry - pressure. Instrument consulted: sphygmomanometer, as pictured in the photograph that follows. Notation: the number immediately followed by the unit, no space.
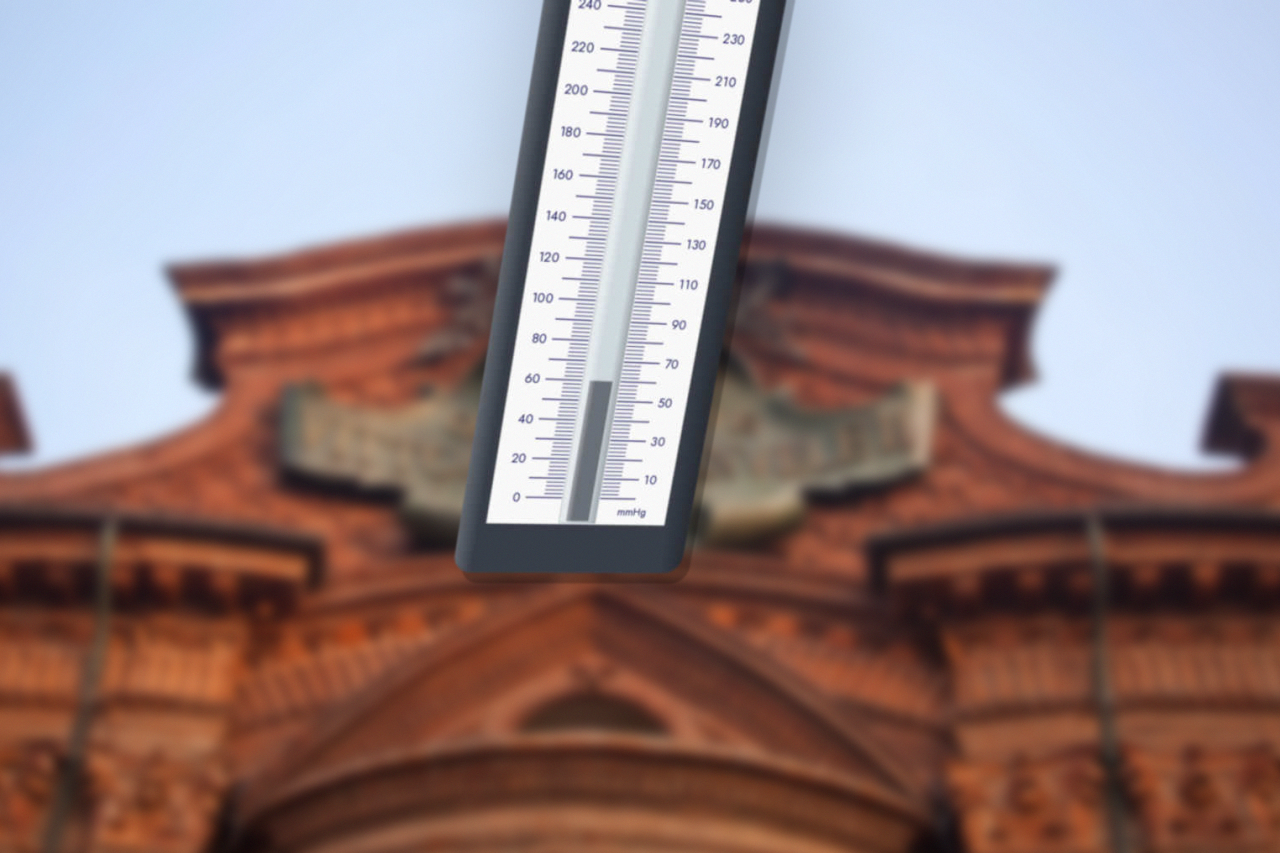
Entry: 60mmHg
